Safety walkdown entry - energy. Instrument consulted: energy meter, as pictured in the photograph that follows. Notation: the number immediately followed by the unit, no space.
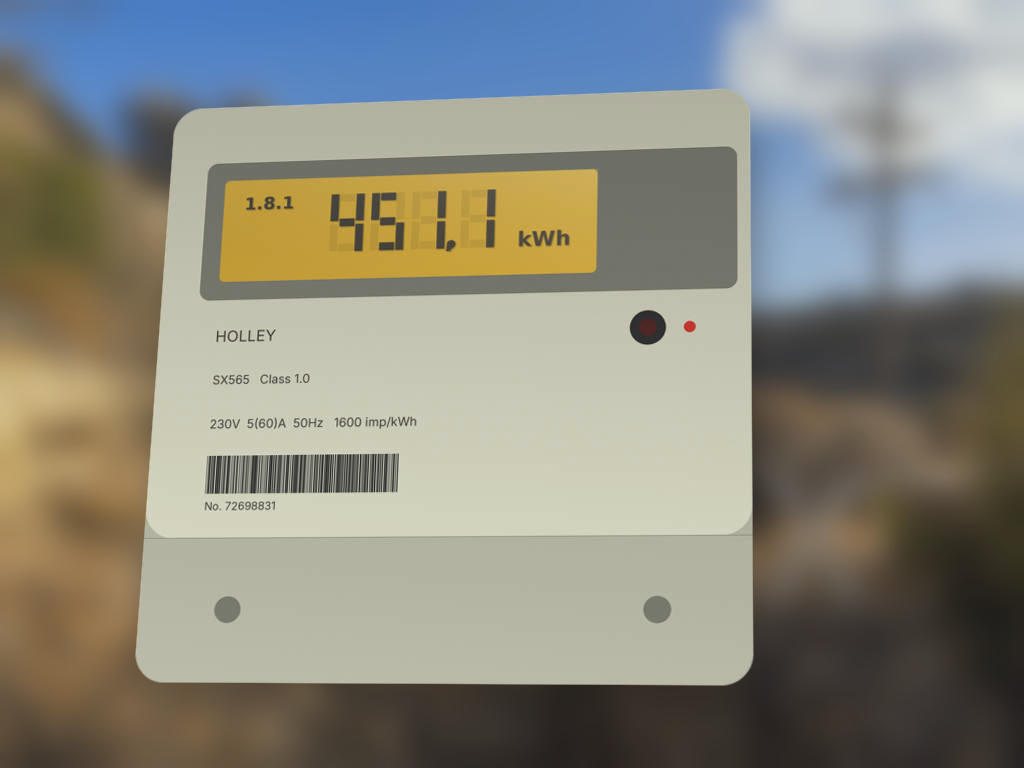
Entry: 451.1kWh
